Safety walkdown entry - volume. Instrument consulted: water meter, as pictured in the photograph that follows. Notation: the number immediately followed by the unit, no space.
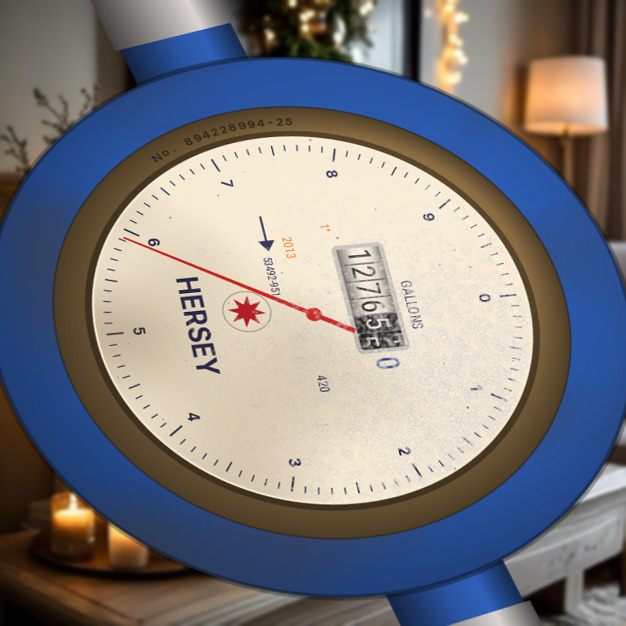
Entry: 1276545.9gal
